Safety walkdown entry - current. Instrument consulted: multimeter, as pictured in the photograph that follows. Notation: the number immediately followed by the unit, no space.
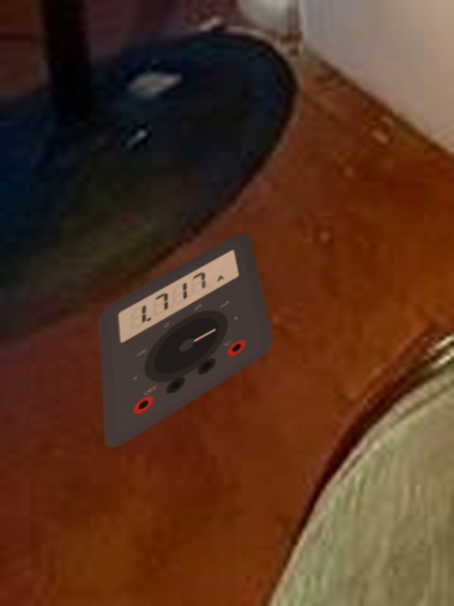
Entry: 1.717A
